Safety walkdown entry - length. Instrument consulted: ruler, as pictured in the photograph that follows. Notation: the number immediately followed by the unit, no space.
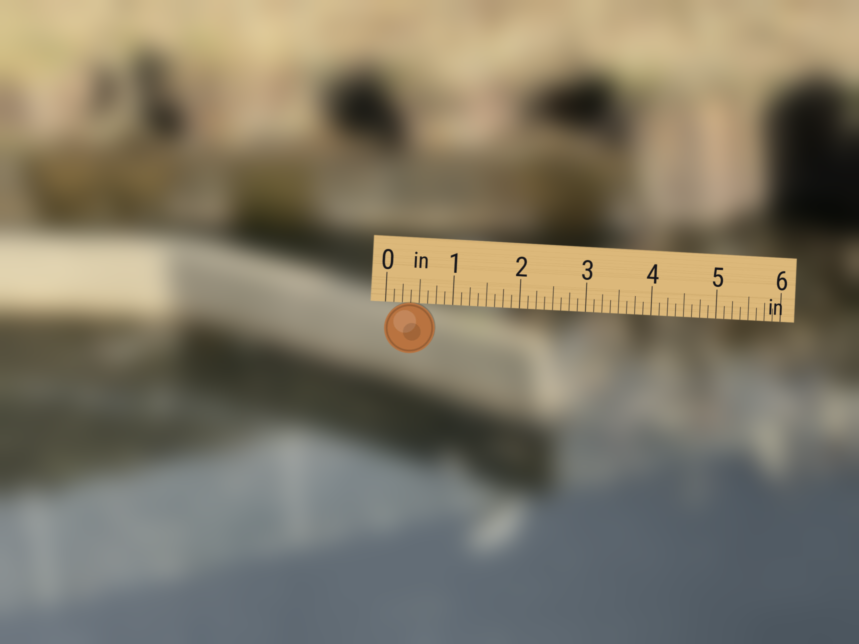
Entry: 0.75in
